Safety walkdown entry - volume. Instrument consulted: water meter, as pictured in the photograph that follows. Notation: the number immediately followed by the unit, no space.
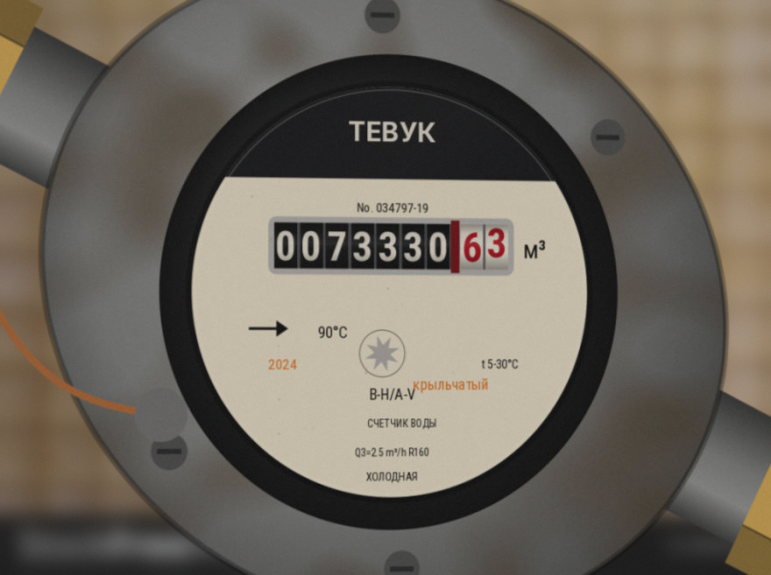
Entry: 73330.63m³
